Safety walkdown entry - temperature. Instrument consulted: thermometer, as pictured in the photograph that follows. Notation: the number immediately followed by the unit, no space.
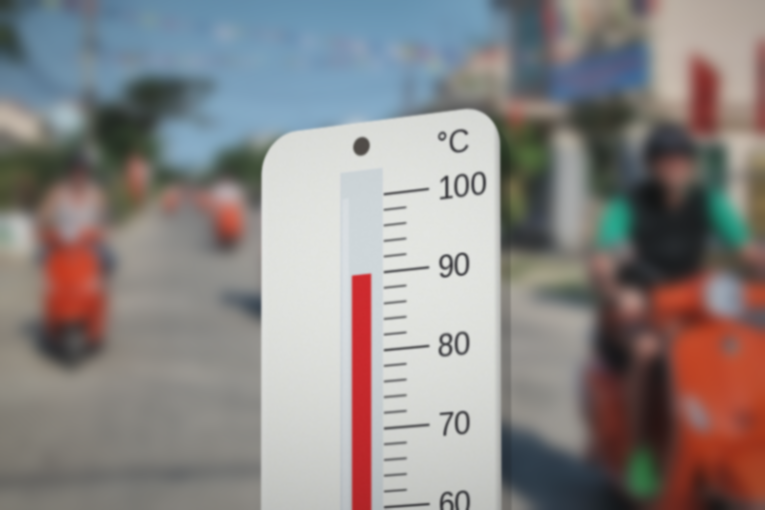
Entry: 90°C
